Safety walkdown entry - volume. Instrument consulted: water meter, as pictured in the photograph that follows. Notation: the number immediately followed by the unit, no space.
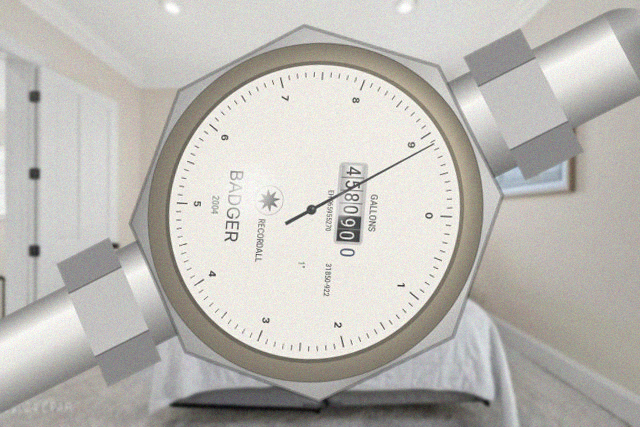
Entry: 4580899.1gal
